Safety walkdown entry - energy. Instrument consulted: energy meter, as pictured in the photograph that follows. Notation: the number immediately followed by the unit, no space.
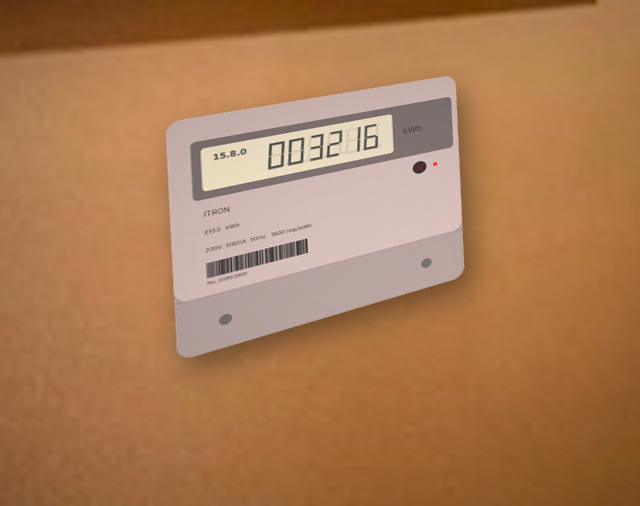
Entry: 3216kWh
